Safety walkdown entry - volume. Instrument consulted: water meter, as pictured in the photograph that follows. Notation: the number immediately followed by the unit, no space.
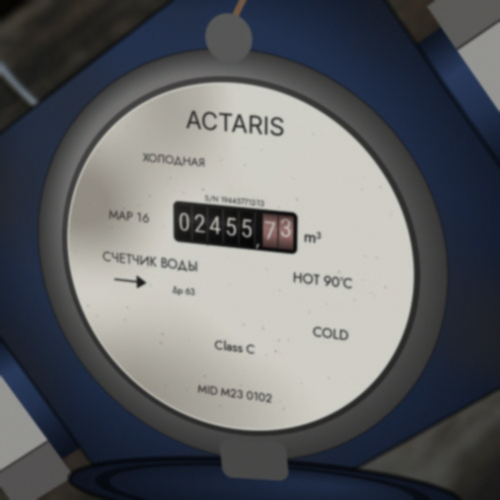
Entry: 2455.73m³
